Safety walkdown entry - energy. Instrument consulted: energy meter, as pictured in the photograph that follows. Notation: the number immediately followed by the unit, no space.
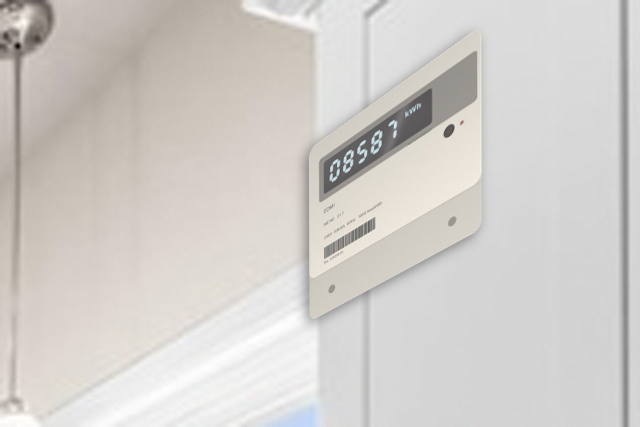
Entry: 8587kWh
